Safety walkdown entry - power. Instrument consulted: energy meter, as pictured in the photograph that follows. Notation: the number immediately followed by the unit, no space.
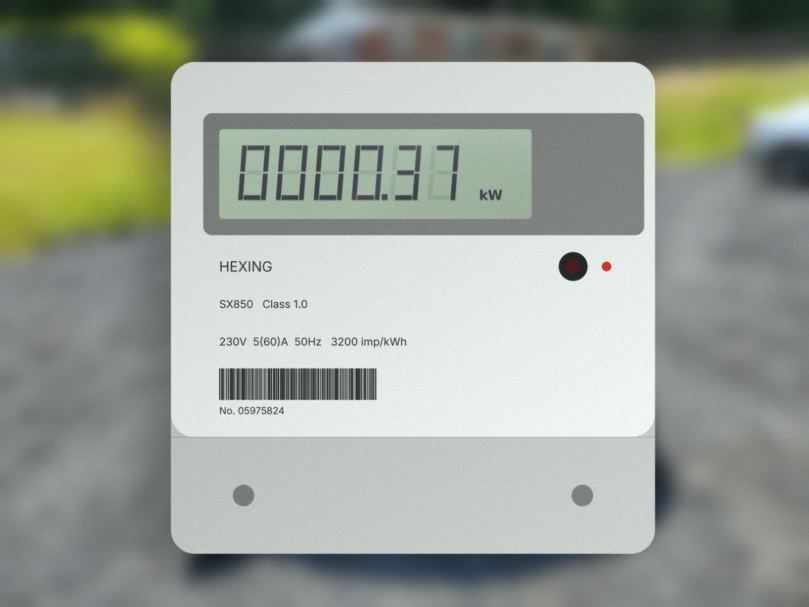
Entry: 0.37kW
